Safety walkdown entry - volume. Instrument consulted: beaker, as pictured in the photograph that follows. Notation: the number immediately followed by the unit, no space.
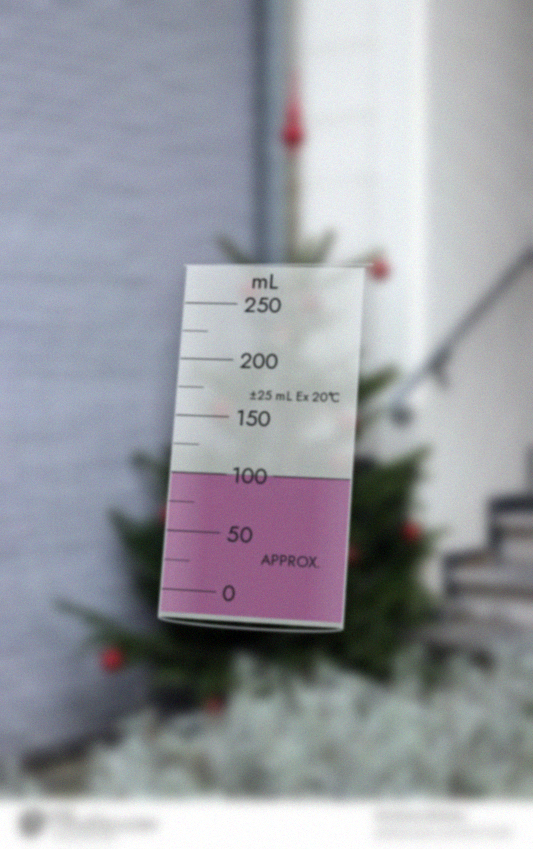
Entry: 100mL
